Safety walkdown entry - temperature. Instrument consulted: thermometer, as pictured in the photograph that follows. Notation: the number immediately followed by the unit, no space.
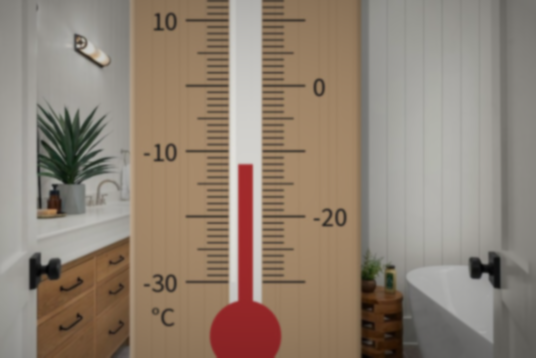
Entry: -12°C
